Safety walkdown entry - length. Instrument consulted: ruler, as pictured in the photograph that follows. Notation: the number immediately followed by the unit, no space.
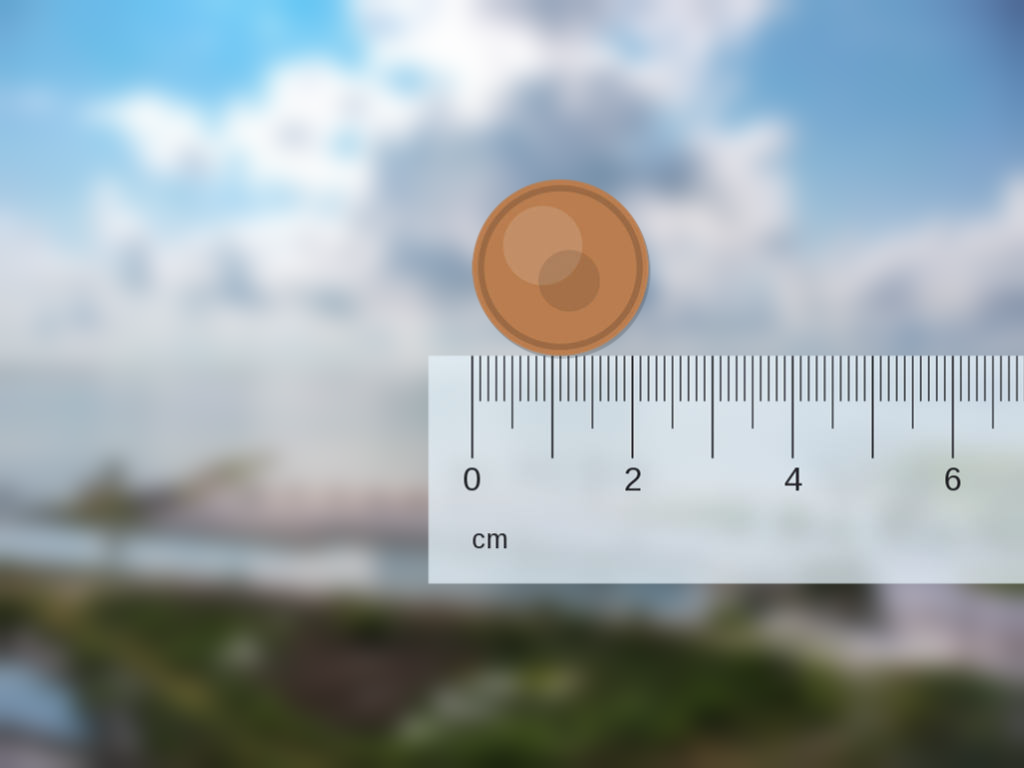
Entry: 2.2cm
